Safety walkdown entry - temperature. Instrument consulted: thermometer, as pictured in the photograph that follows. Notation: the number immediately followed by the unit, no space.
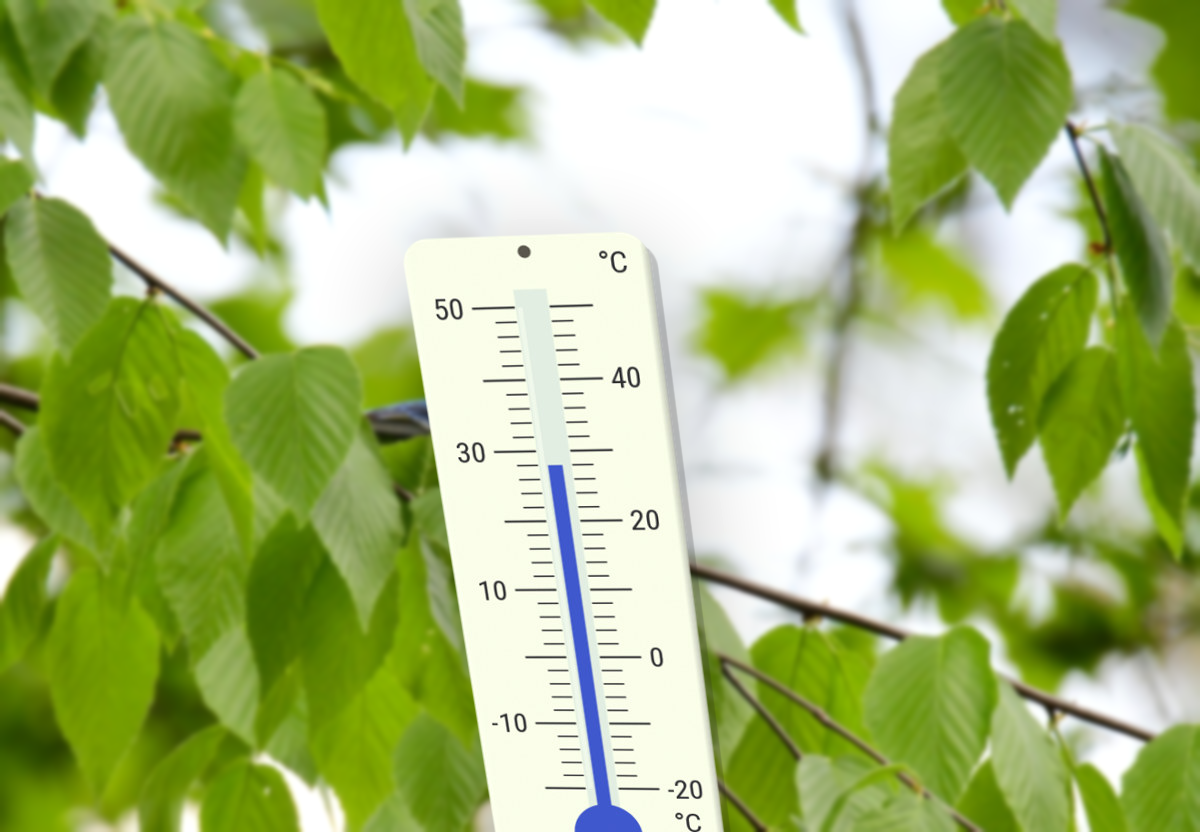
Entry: 28°C
